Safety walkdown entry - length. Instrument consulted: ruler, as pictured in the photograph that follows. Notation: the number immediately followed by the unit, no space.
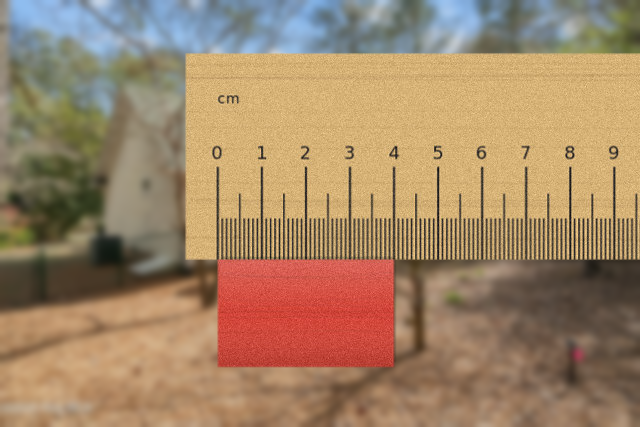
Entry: 4cm
